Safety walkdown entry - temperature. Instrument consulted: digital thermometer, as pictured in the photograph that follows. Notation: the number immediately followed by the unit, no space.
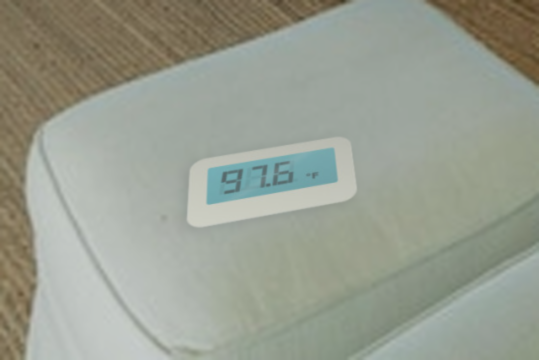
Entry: 97.6°F
